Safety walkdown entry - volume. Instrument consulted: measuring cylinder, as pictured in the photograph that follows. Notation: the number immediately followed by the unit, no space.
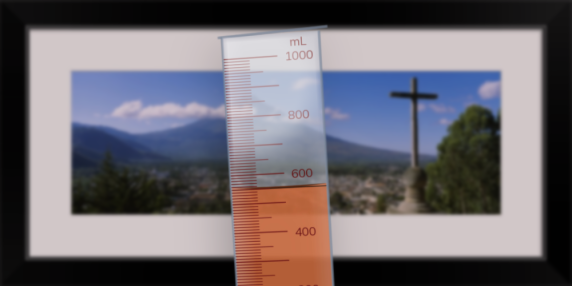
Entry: 550mL
